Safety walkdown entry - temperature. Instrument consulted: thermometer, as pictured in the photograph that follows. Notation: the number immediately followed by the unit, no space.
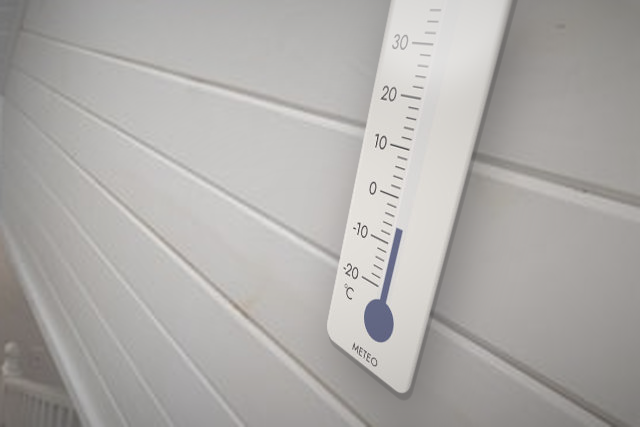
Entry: -6°C
